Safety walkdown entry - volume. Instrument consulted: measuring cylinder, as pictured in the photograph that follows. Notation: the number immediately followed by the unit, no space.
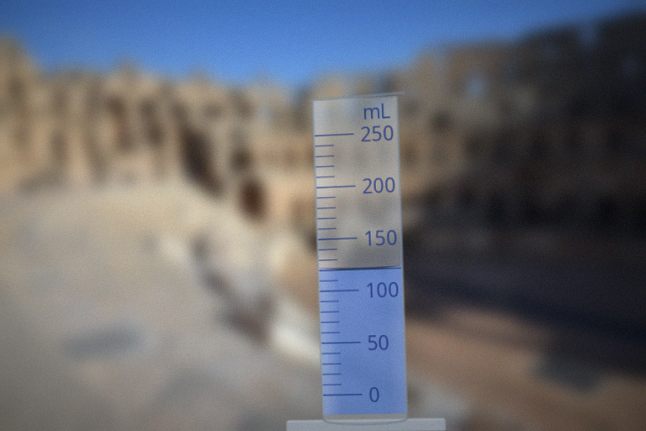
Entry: 120mL
